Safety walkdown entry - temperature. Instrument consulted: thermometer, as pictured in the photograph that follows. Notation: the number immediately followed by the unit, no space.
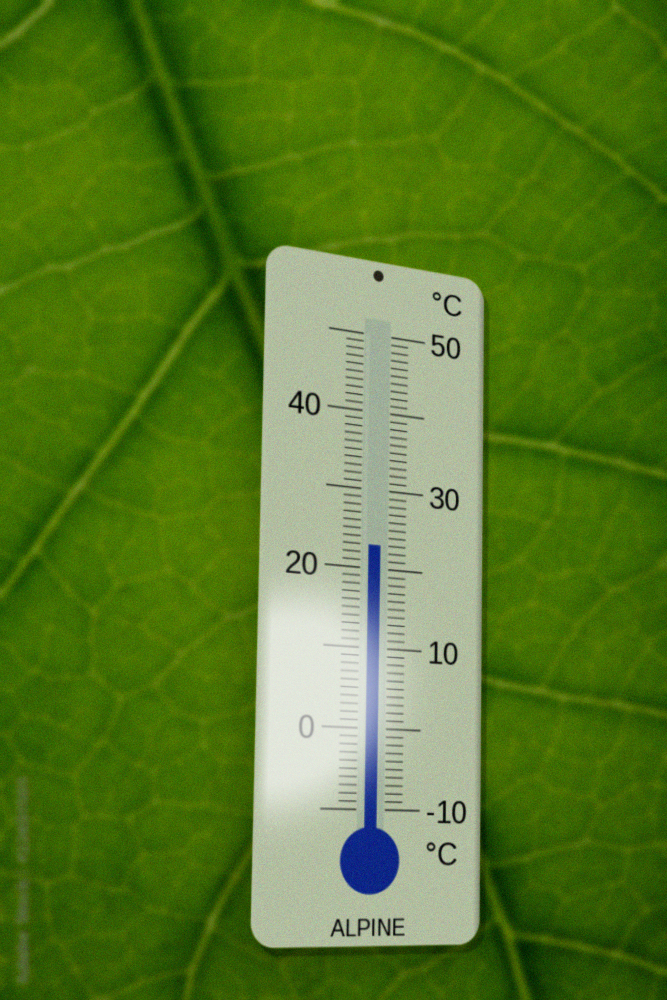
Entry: 23°C
